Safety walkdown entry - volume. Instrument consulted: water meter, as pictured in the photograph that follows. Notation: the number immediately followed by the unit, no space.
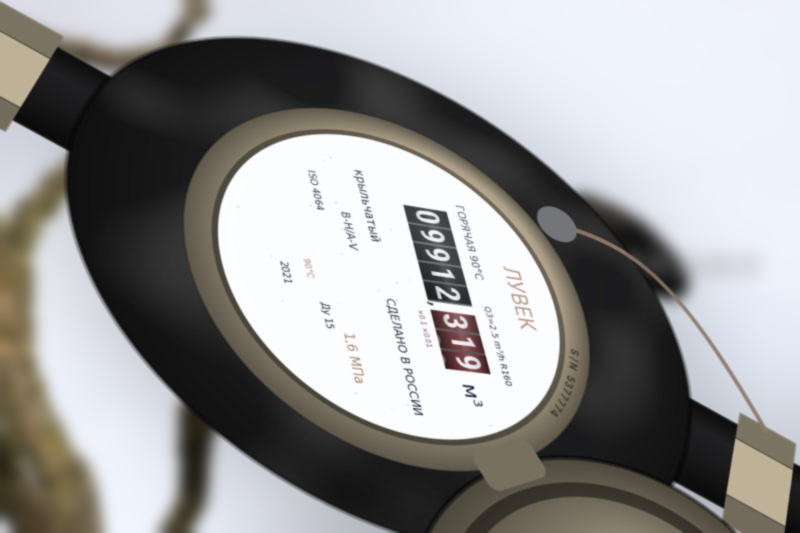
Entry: 9912.319m³
